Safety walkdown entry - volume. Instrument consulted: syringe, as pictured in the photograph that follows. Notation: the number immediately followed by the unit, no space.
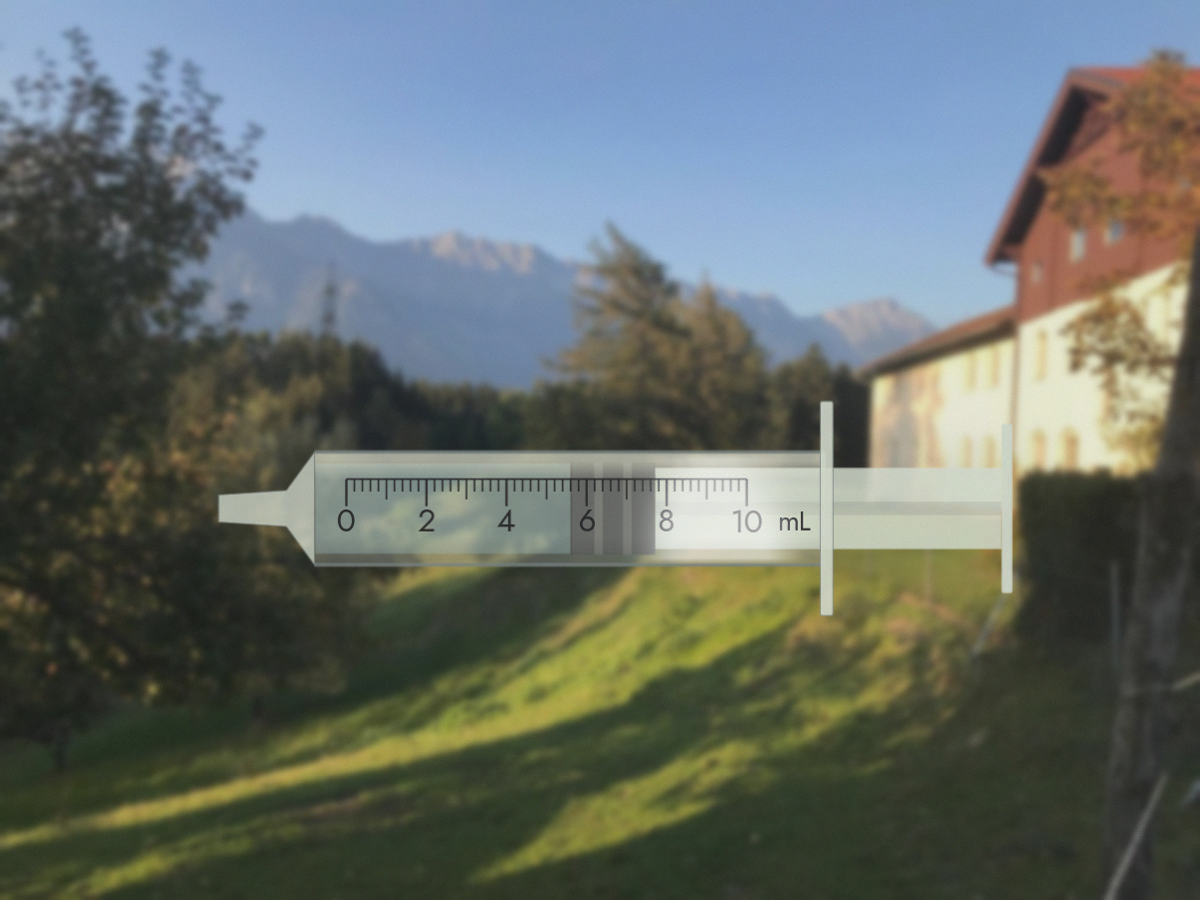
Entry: 5.6mL
